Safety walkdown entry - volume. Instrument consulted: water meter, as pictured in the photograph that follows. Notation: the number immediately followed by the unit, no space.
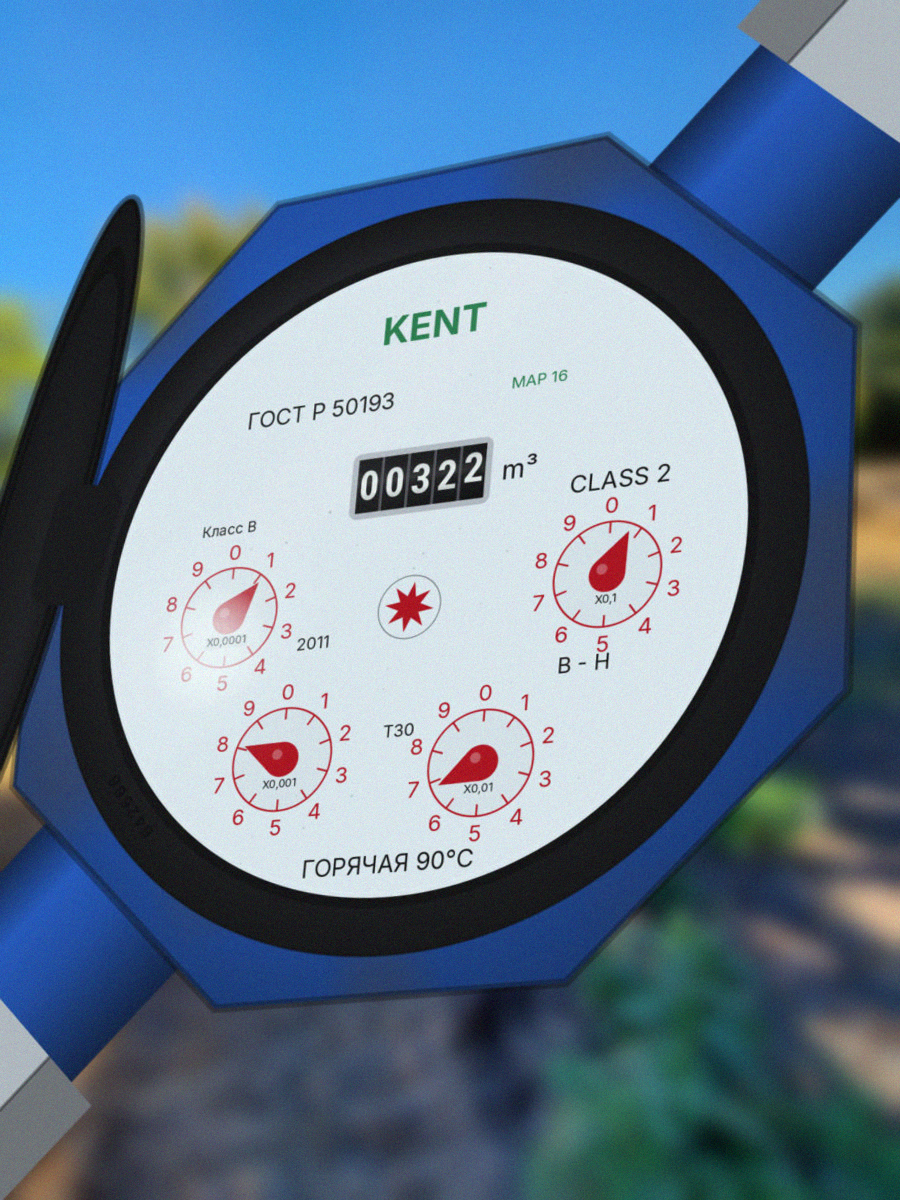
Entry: 322.0681m³
